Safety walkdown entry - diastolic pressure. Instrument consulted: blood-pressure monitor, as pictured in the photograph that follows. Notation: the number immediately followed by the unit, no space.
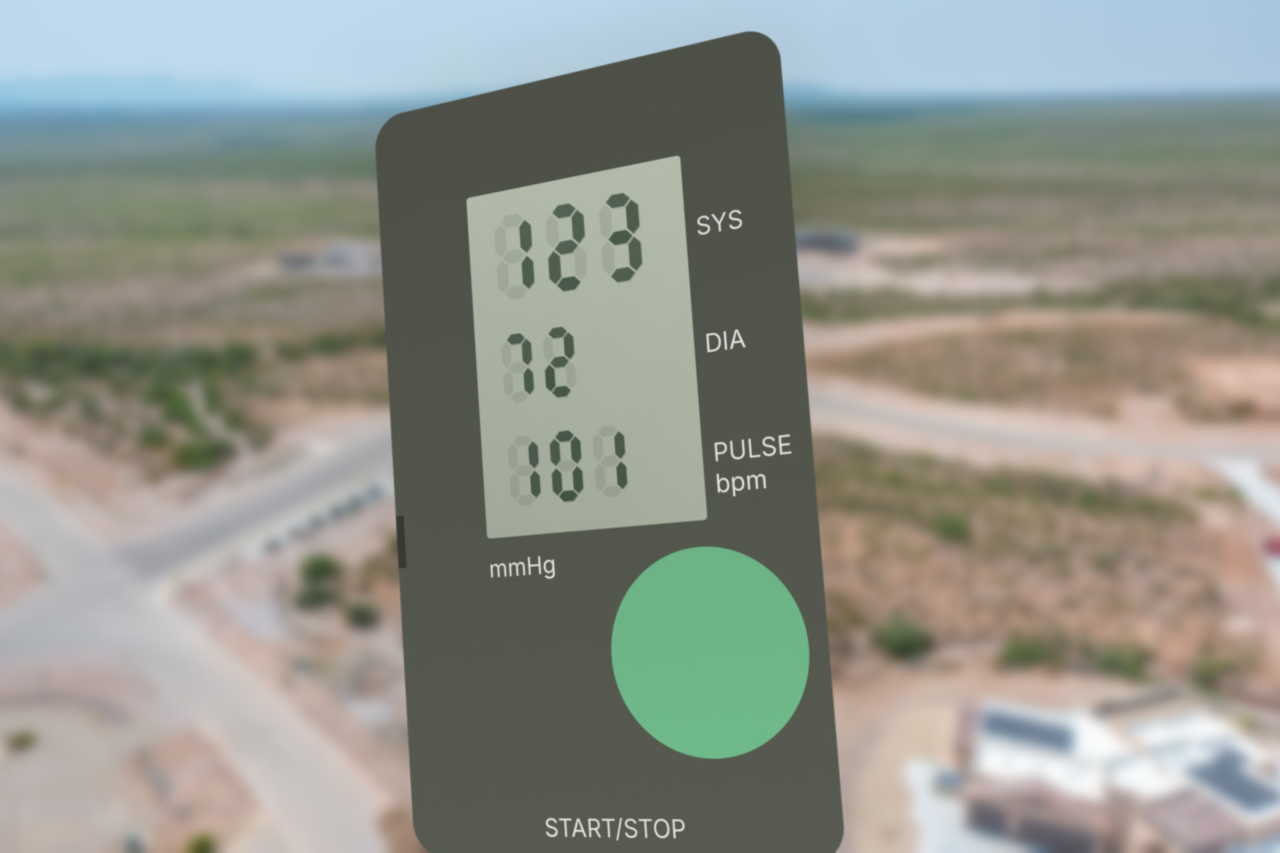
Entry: 72mmHg
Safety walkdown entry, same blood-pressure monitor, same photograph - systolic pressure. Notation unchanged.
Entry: 123mmHg
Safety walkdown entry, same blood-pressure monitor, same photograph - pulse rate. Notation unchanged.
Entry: 101bpm
